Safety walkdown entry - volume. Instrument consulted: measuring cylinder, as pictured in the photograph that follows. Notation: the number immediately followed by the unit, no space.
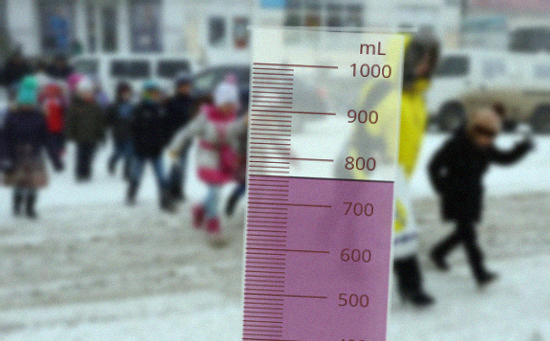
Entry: 760mL
